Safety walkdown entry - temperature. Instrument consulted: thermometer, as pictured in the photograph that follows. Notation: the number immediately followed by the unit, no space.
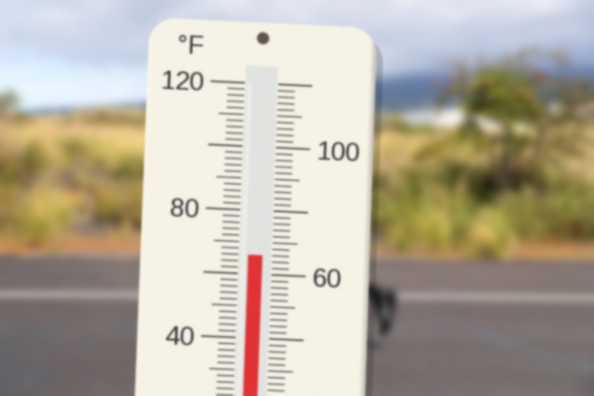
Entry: 66°F
